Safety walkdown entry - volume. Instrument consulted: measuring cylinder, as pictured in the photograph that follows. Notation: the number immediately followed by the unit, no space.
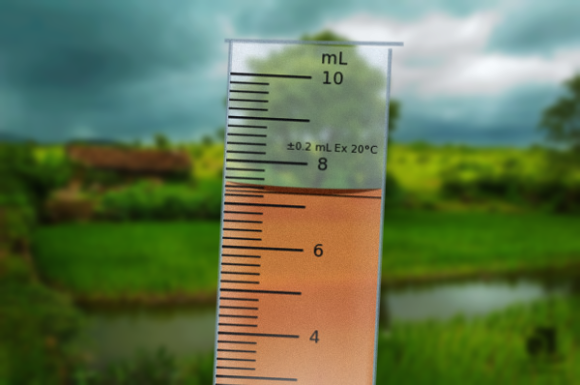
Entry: 7.3mL
